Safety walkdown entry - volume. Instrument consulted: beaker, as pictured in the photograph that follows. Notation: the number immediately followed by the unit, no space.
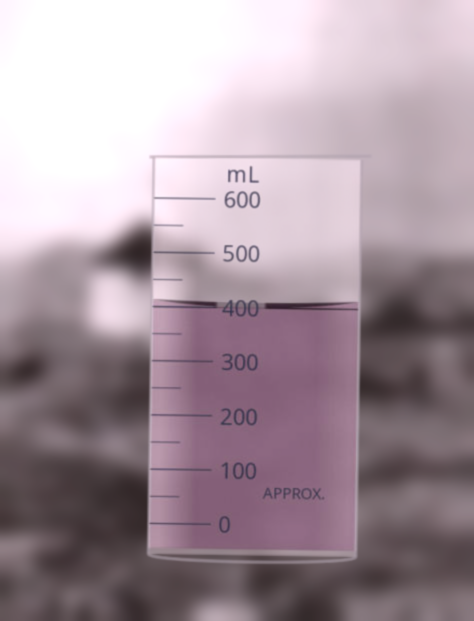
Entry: 400mL
